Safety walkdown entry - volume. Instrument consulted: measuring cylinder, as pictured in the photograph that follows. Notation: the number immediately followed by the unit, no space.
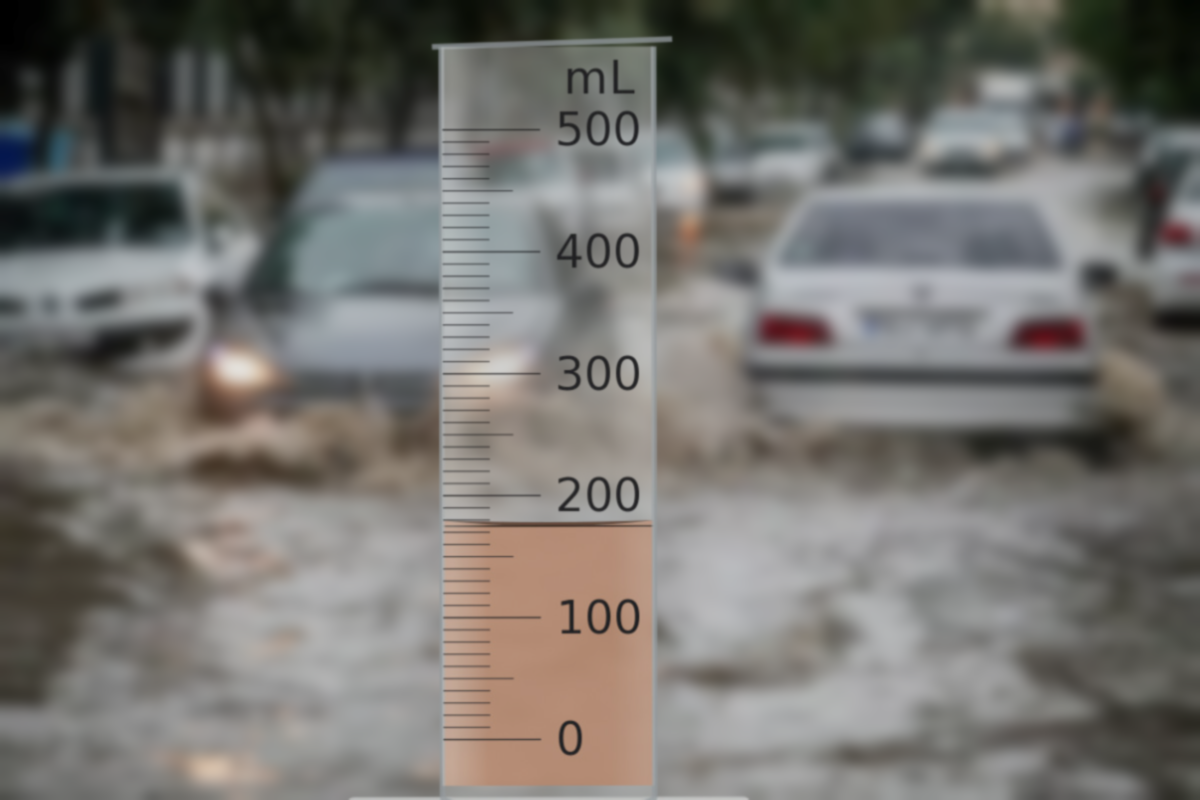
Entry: 175mL
